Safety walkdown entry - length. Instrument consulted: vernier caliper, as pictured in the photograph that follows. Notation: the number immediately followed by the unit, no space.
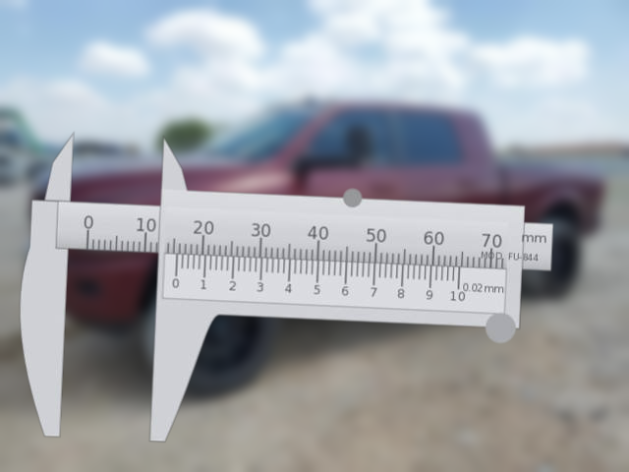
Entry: 15.6mm
